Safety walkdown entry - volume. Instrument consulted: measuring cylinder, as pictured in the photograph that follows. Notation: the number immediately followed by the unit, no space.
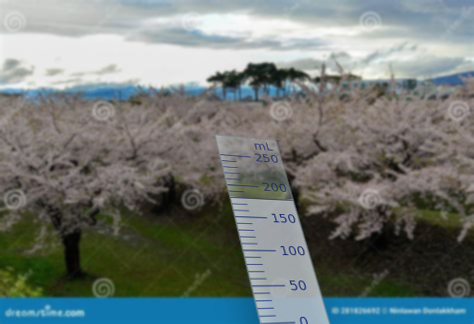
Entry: 180mL
